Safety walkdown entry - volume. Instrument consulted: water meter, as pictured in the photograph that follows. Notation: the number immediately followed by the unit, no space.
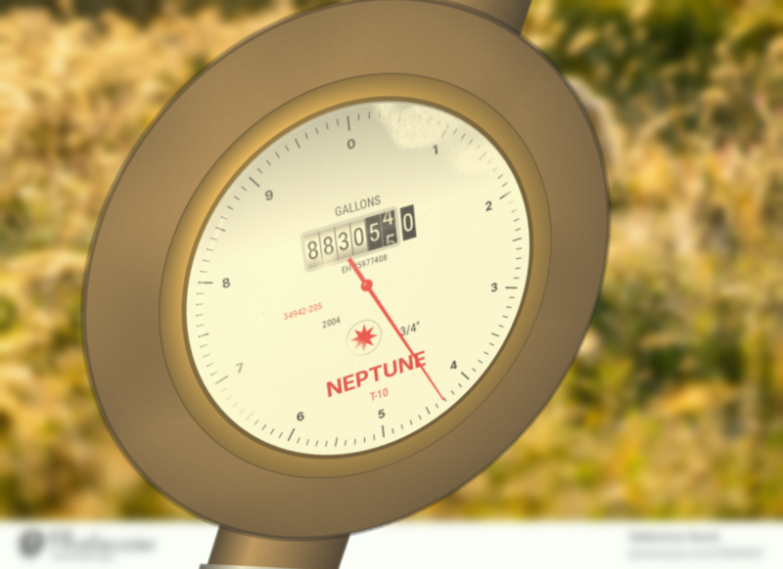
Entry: 8830544.3gal
